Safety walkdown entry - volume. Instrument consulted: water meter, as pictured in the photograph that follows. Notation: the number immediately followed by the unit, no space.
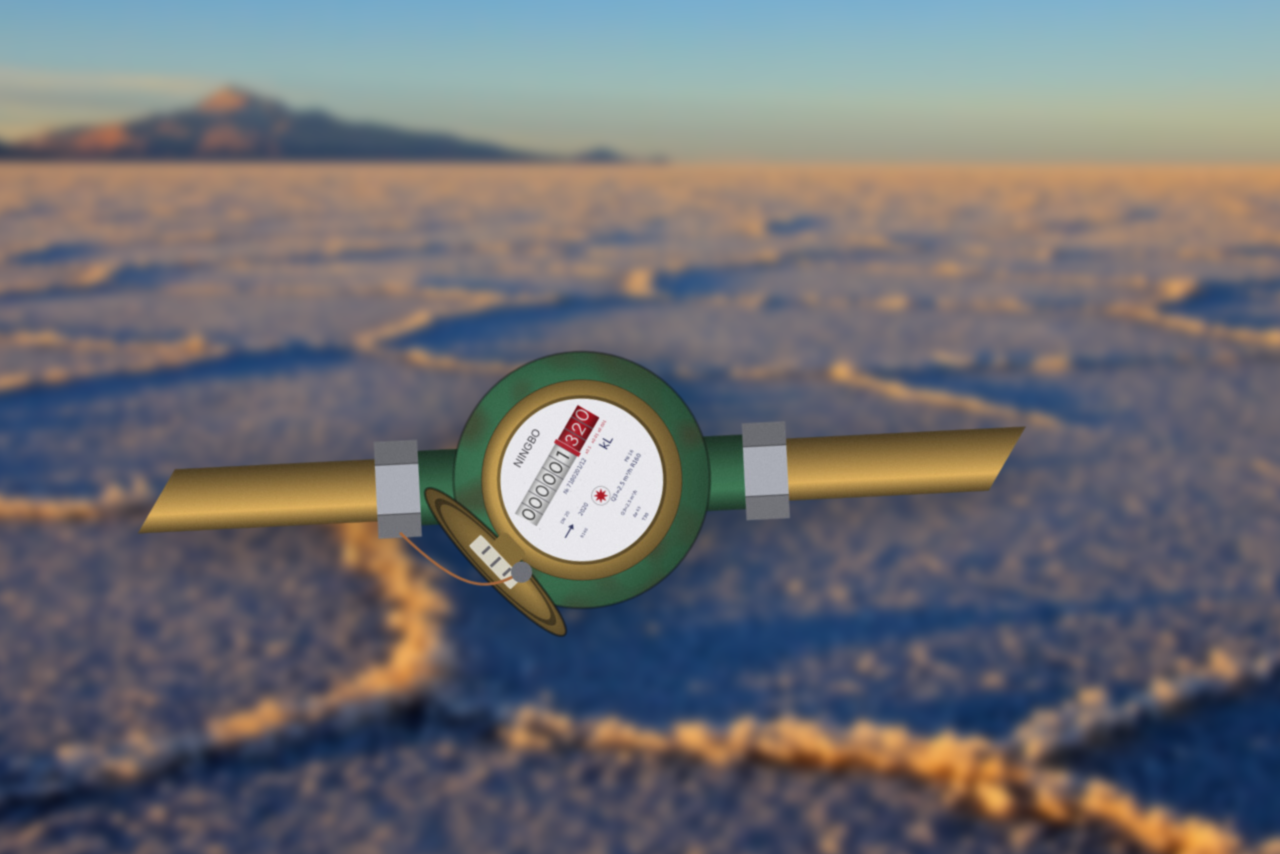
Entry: 1.320kL
